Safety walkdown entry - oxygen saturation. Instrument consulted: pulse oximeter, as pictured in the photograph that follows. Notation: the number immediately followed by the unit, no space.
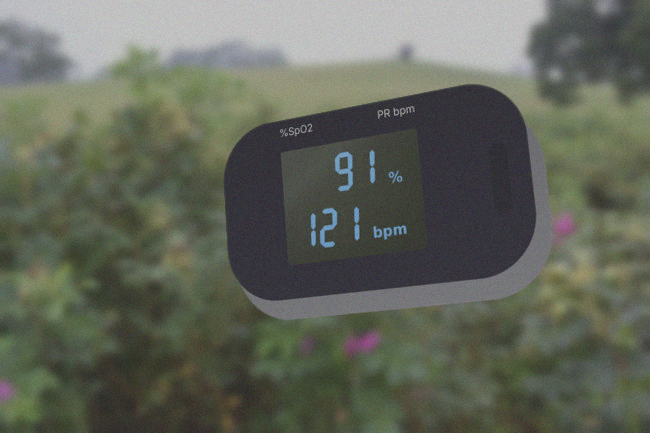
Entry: 91%
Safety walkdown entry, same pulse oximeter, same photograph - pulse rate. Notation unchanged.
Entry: 121bpm
